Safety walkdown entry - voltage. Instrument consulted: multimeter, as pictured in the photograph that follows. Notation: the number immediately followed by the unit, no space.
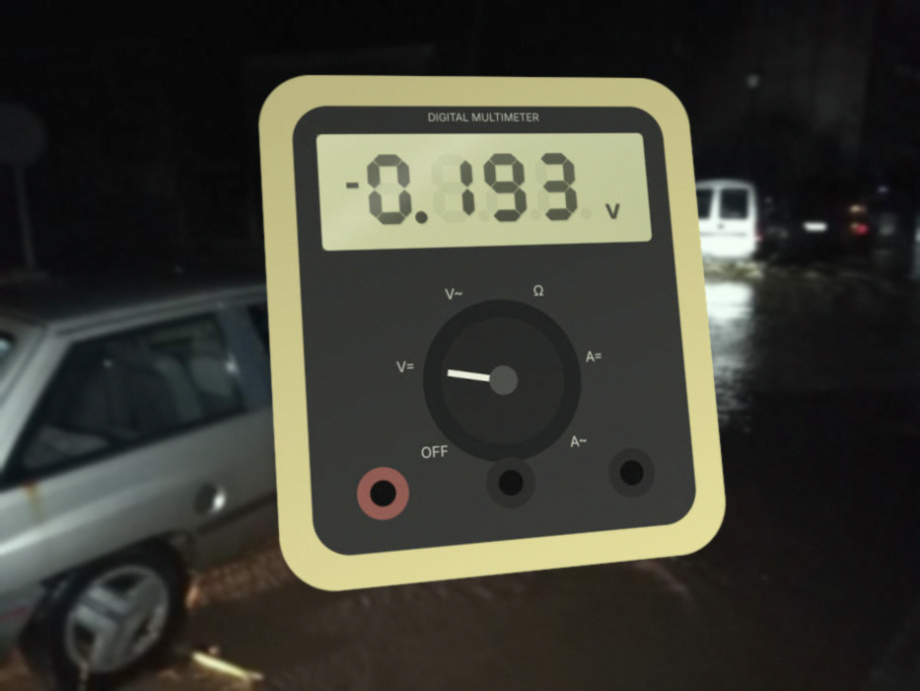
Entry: -0.193V
